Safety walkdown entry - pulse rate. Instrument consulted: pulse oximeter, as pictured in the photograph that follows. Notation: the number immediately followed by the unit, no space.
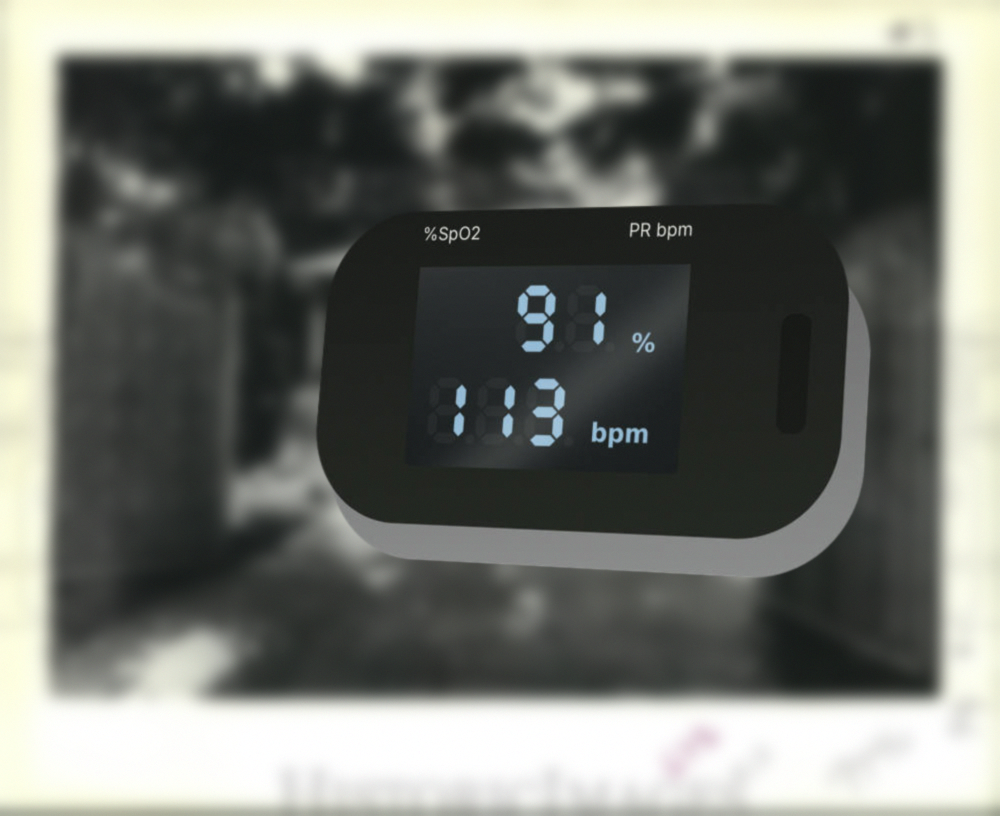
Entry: 113bpm
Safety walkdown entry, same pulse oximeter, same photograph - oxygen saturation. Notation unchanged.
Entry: 91%
